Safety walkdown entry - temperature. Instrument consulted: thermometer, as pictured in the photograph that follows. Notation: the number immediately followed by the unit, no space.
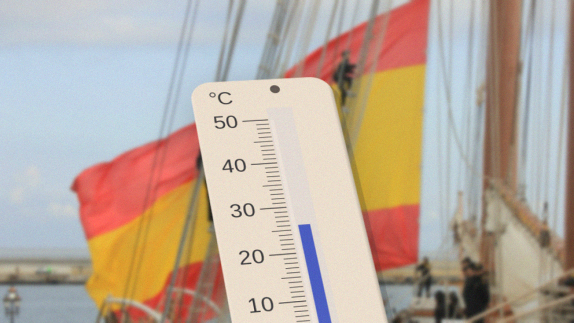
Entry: 26°C
